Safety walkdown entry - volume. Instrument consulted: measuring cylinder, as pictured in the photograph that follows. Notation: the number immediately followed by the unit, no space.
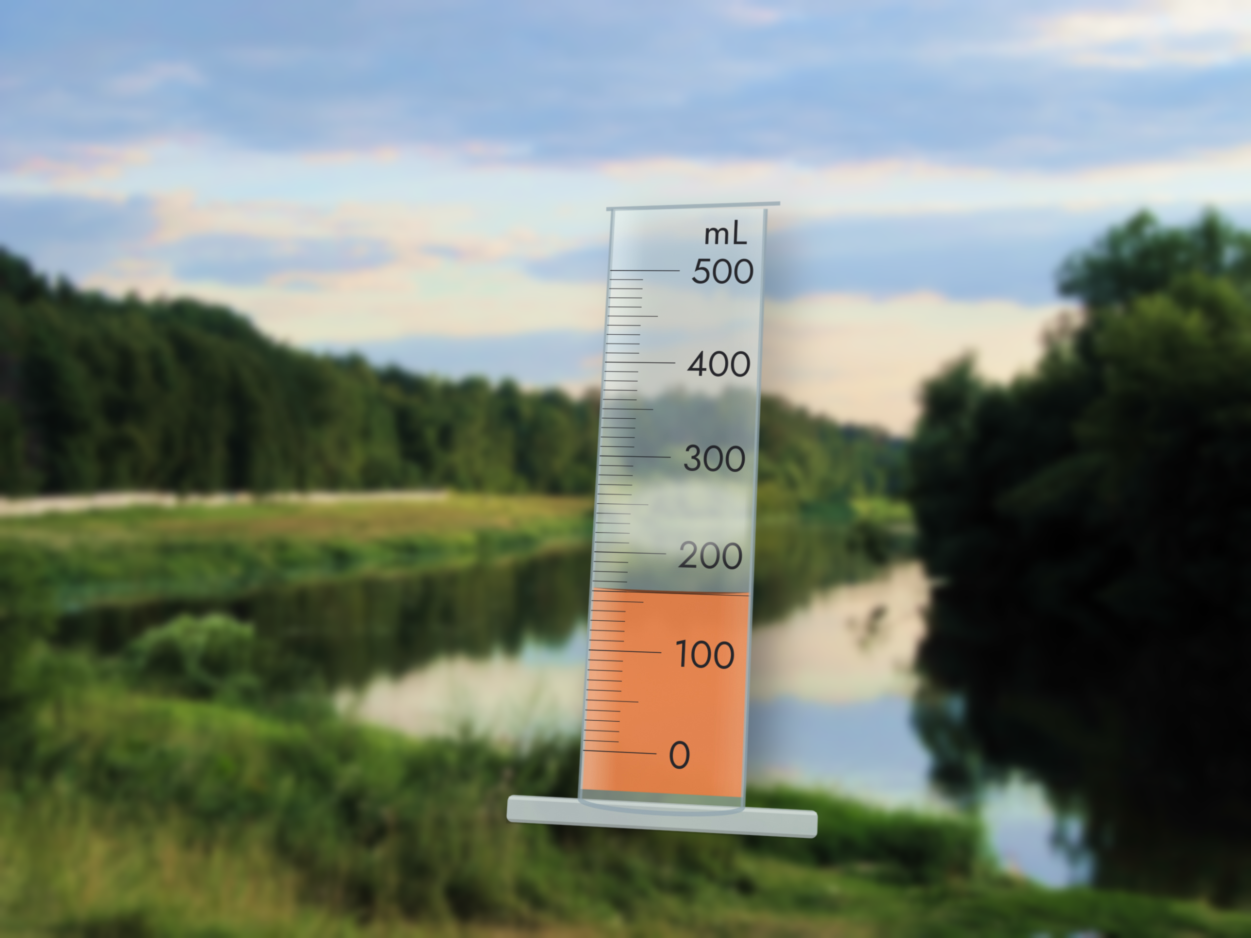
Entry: 160mL
